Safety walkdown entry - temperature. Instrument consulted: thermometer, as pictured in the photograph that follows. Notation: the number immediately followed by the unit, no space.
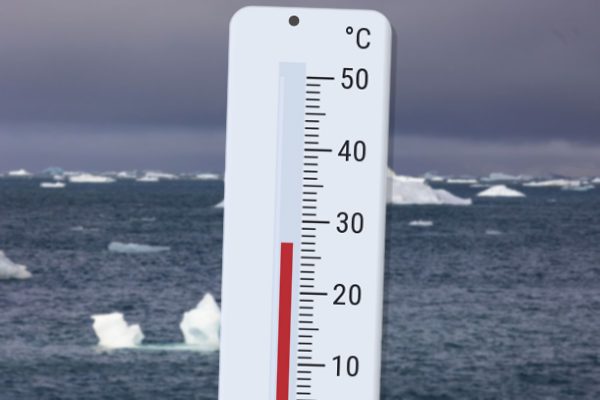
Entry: 27°C
